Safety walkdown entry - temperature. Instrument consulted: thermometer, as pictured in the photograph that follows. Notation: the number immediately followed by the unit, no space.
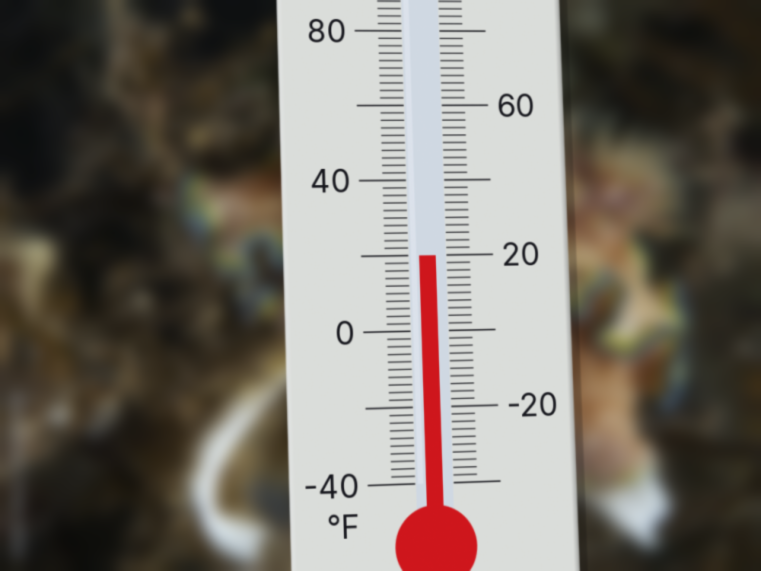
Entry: 20°F
